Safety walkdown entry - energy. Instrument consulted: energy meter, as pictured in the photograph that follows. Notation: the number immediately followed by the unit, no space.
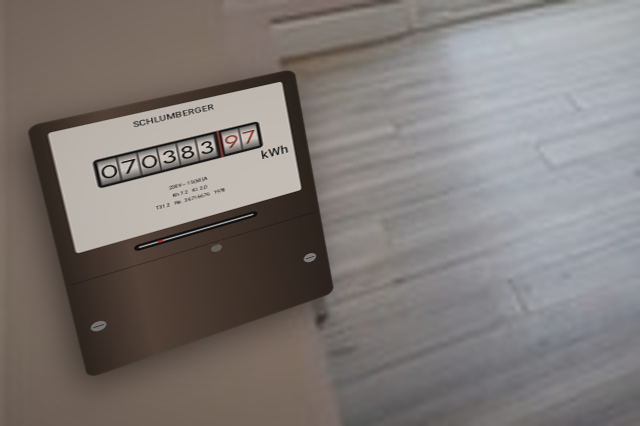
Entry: 70383.97kWh
